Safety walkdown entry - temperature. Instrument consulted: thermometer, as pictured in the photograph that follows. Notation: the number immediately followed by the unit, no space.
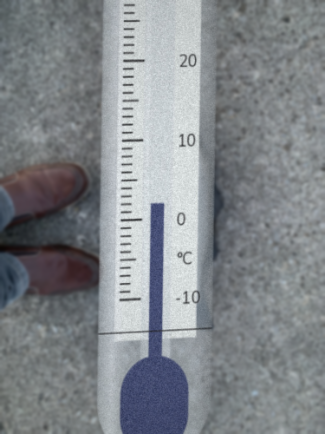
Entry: 2°C
